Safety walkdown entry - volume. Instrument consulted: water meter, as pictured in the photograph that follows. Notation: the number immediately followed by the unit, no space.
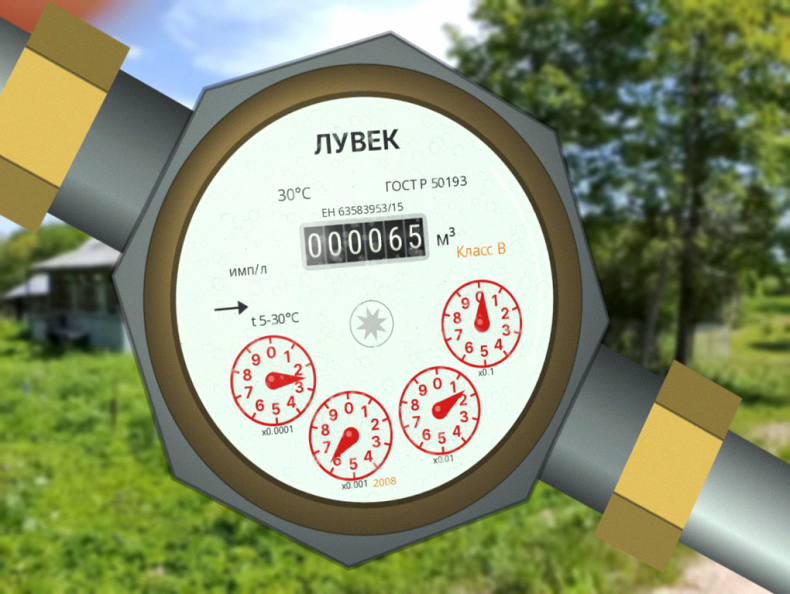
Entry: 65.0162m³
